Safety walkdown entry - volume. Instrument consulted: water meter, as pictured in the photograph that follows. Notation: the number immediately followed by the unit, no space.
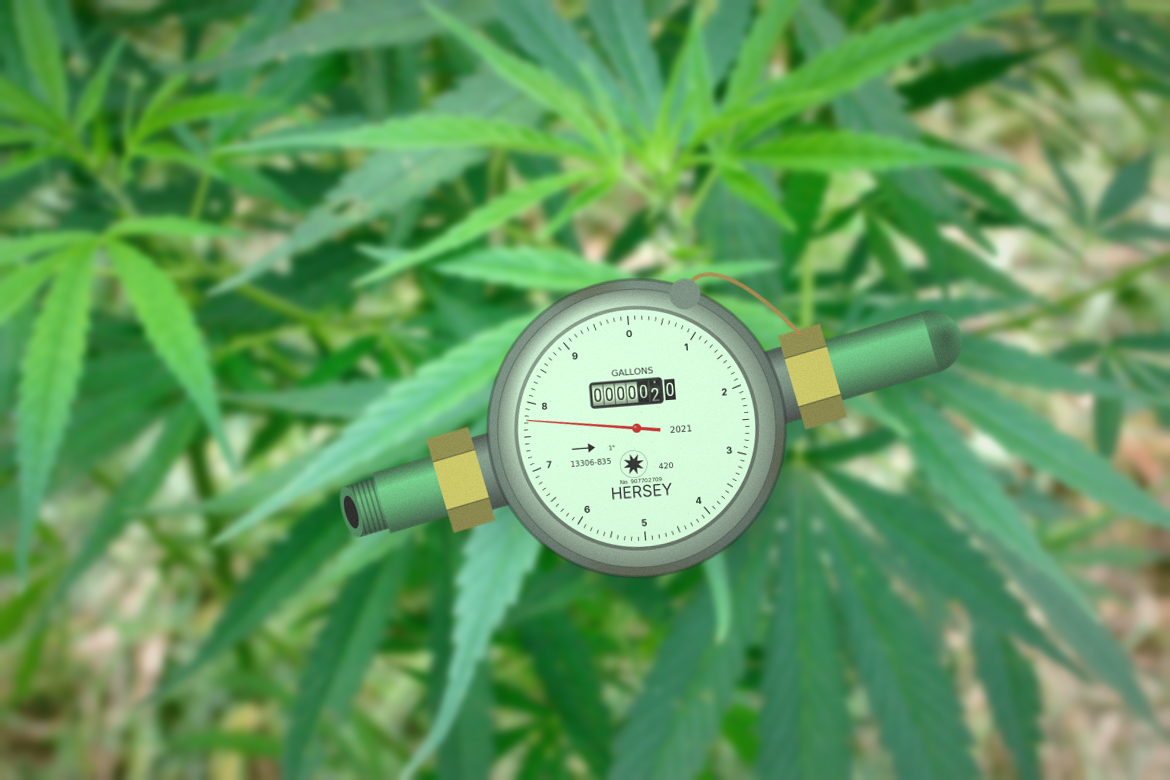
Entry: 17.7gal
